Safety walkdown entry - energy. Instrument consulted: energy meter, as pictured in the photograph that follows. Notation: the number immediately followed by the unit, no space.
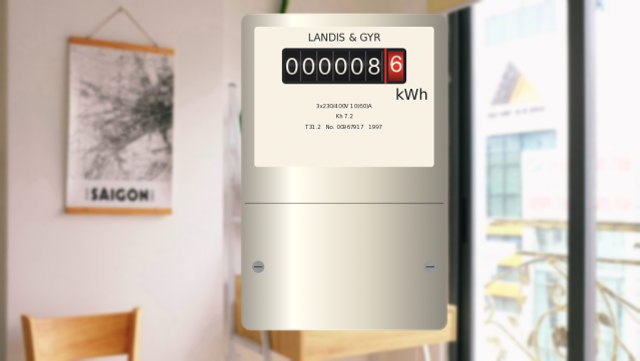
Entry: 8.6kWh
